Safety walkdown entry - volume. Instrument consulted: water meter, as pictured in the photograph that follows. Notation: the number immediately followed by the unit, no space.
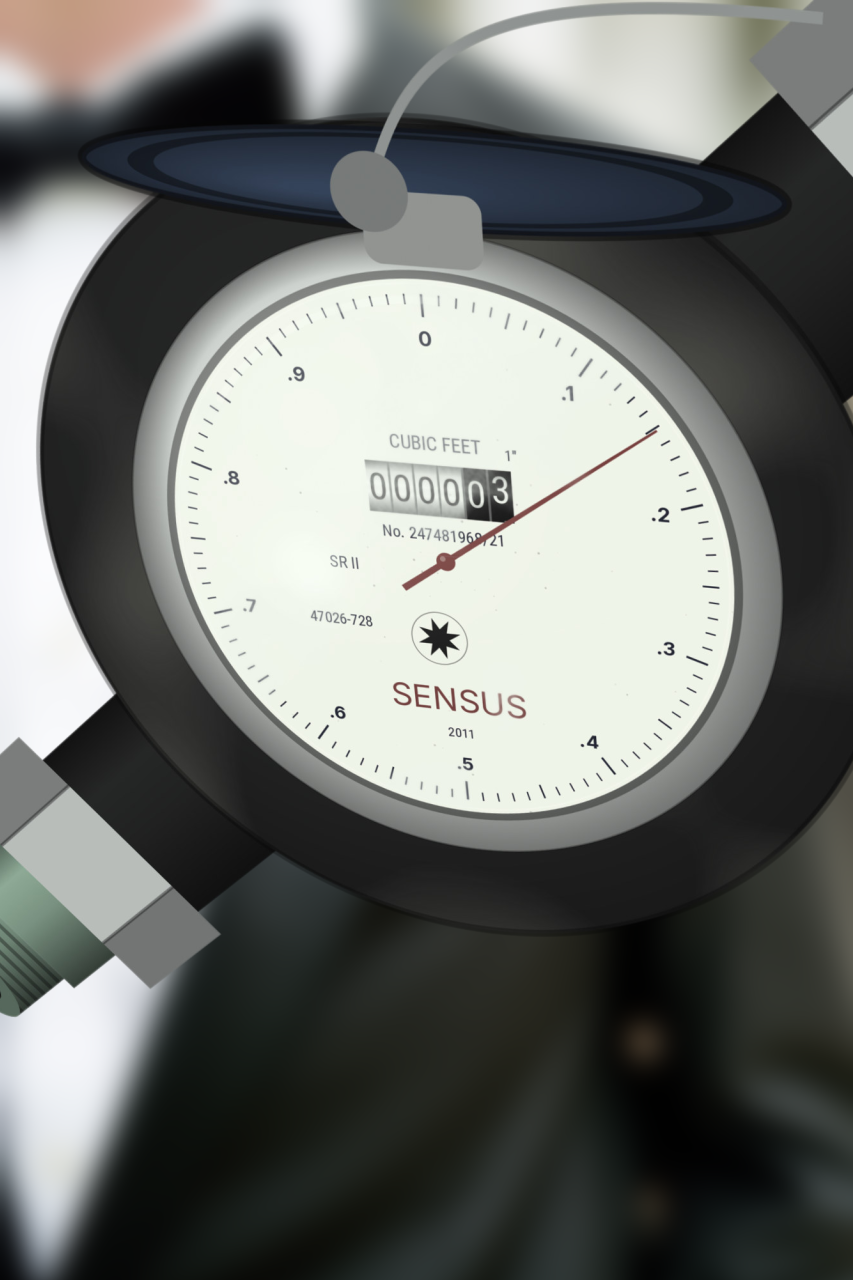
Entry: 3.15ft³
